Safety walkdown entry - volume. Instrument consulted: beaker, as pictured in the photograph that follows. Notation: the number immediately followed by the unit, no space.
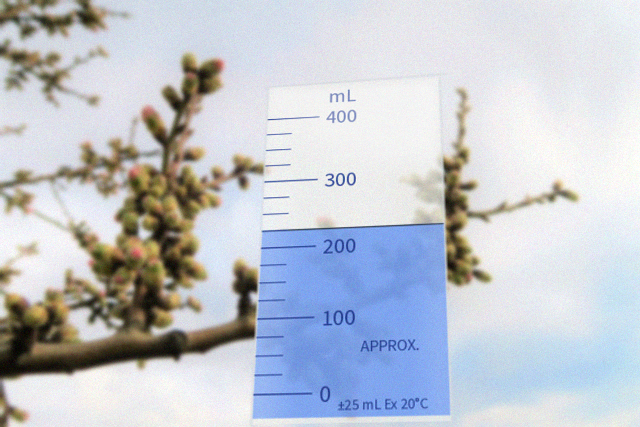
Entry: 225mL
